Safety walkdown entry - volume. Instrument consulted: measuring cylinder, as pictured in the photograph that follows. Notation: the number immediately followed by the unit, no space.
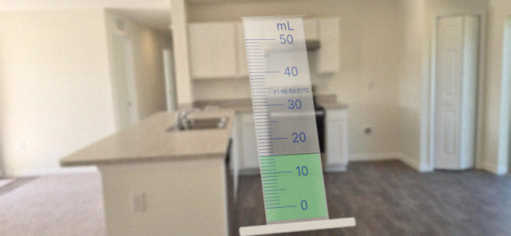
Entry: 15mL
